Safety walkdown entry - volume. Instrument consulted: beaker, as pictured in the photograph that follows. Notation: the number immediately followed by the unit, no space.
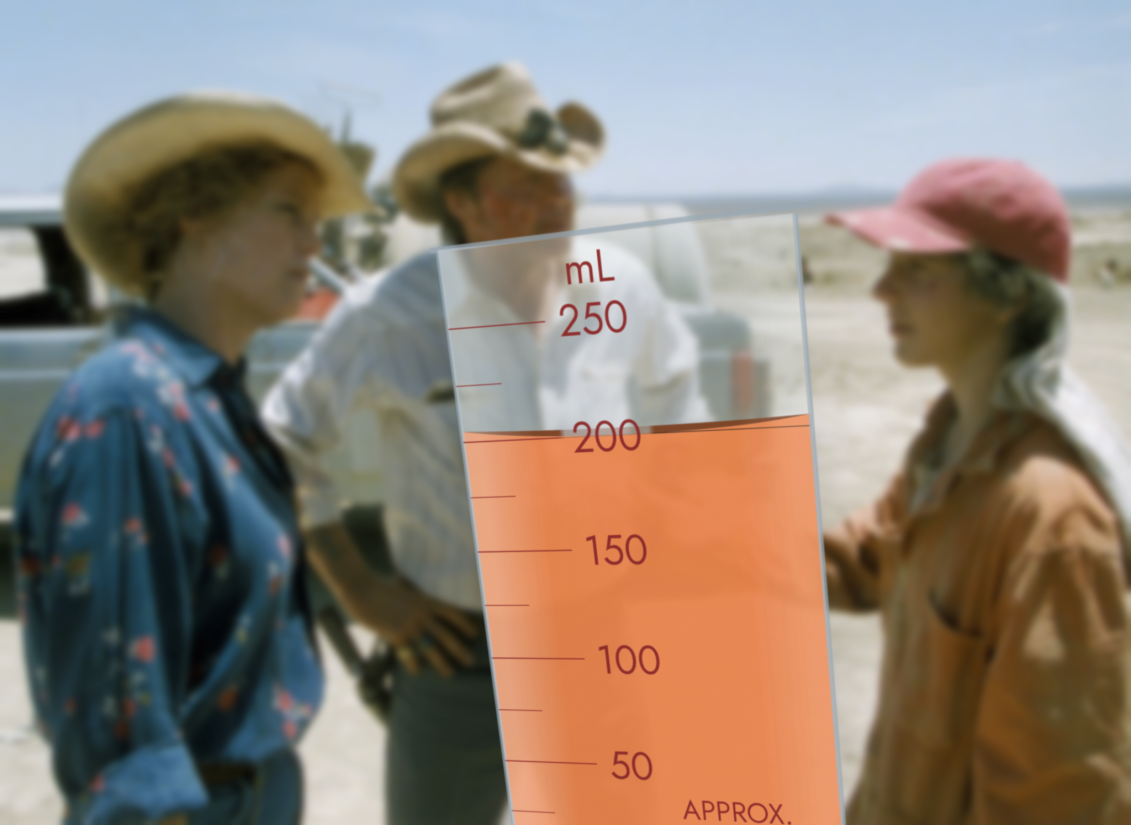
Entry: 200mL
